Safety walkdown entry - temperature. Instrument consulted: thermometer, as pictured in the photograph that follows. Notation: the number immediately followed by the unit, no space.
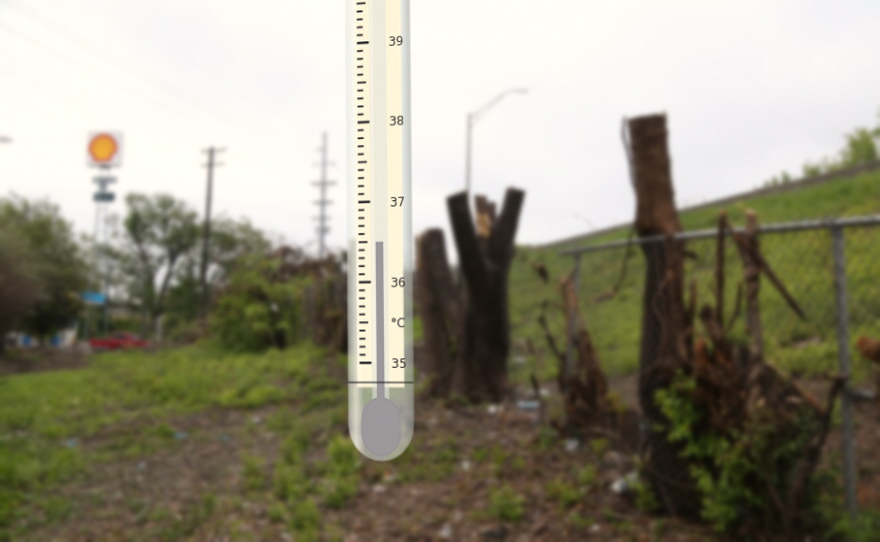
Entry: 36.5°C
